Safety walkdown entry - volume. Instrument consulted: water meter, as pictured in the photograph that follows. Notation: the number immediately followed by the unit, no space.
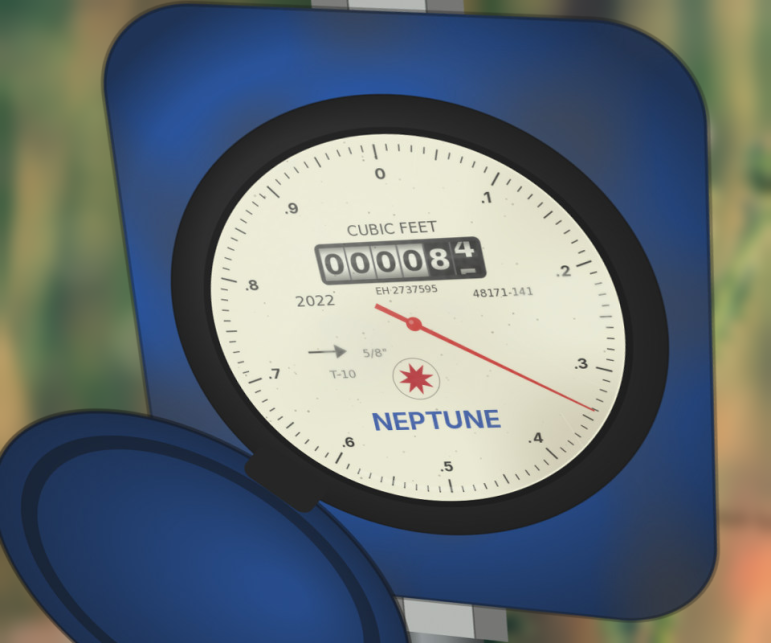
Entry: 84.34ft³
